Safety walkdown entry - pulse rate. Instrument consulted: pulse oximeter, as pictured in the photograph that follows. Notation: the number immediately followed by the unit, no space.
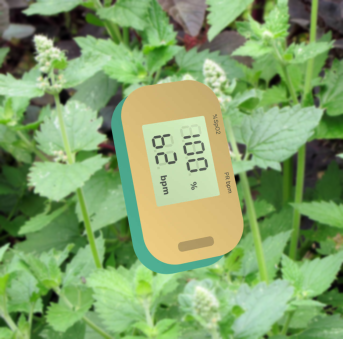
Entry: 62bpm
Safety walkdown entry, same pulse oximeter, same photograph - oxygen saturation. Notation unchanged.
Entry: 100%
